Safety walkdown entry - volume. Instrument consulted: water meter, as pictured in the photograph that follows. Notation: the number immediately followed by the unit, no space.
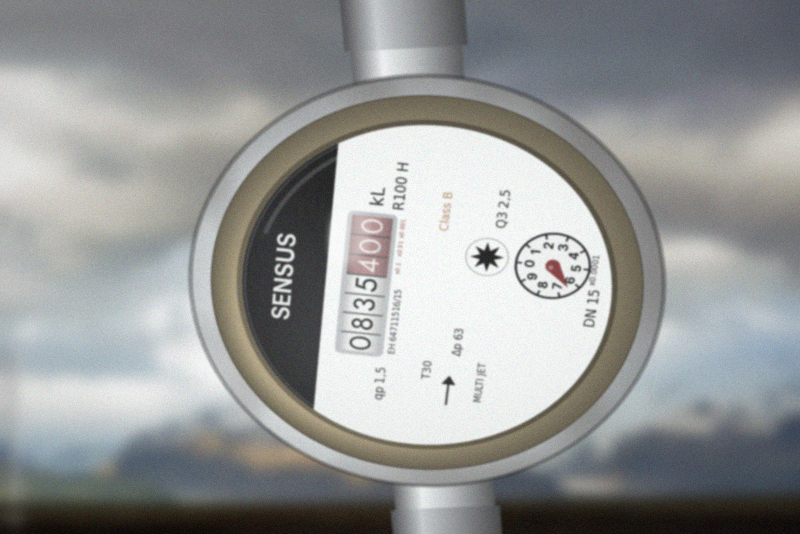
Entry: 835.4006kL
